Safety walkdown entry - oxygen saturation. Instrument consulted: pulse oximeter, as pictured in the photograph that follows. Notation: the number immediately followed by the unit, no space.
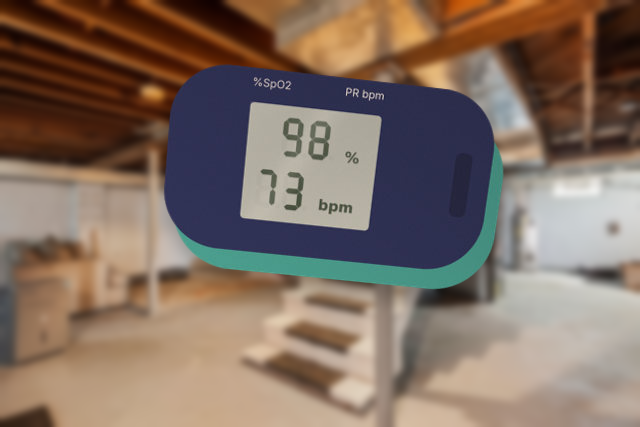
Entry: 98%
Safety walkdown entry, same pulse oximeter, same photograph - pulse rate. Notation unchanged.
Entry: 73bpm
